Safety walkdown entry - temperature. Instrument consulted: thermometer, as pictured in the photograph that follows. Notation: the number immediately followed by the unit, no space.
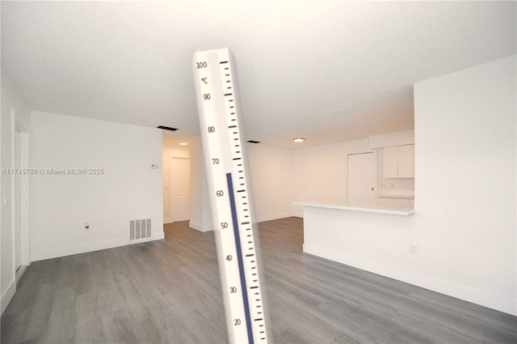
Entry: 66°C
